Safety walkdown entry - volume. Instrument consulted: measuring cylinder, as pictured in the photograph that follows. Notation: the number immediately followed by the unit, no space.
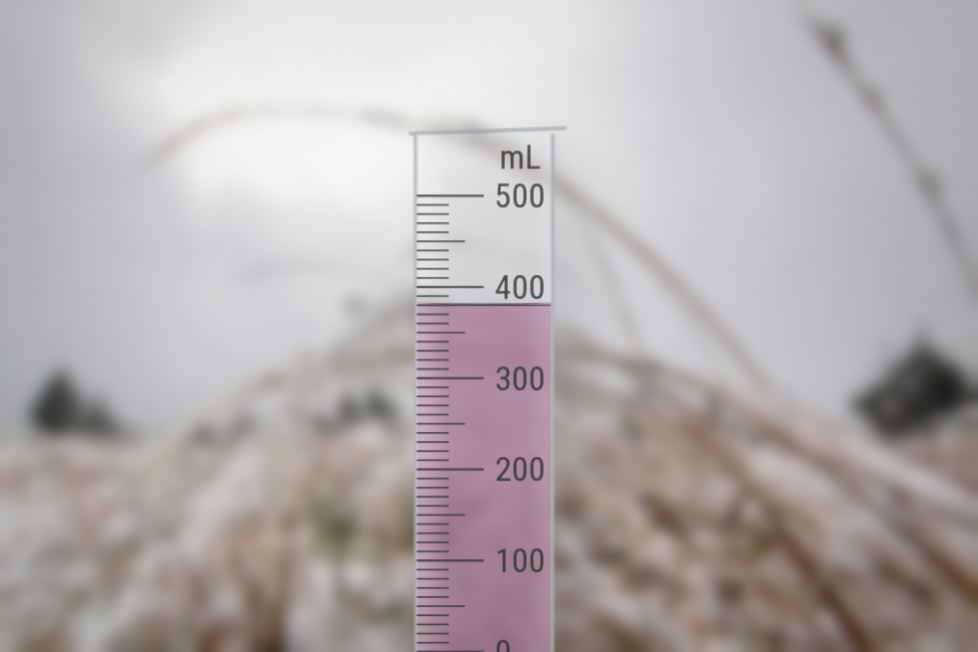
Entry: 380mL
